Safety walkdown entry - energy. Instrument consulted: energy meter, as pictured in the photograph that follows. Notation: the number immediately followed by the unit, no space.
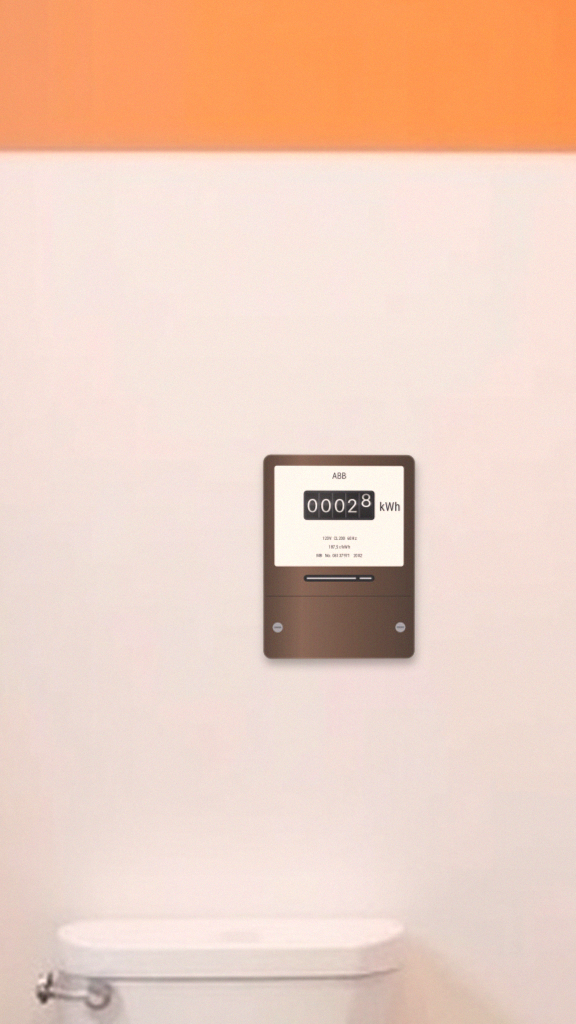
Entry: 28kWh
